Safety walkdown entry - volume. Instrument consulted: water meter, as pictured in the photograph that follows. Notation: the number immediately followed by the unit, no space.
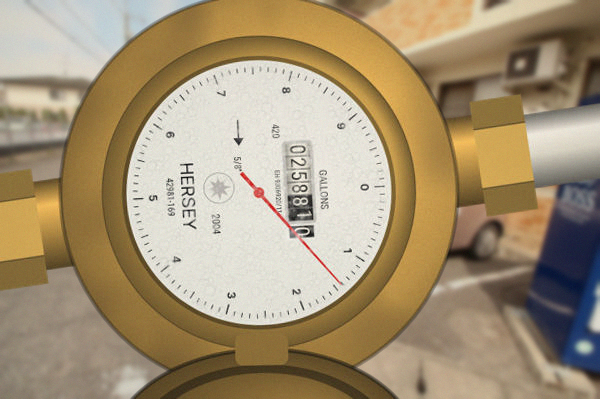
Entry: 258811.4gal
